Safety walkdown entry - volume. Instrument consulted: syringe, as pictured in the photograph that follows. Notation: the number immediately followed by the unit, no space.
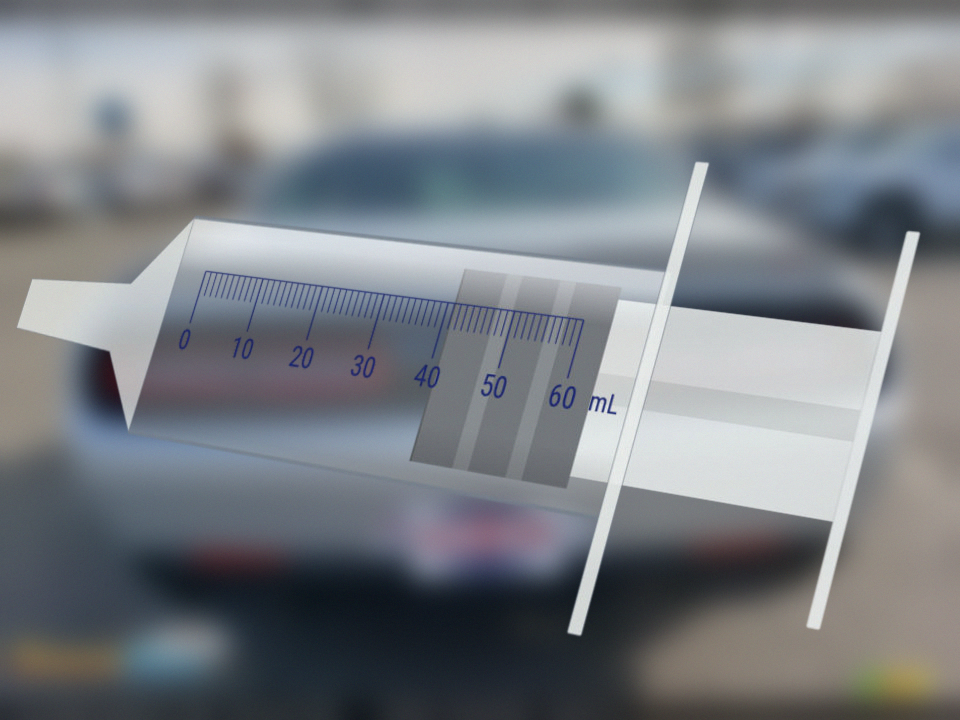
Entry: 41mL
